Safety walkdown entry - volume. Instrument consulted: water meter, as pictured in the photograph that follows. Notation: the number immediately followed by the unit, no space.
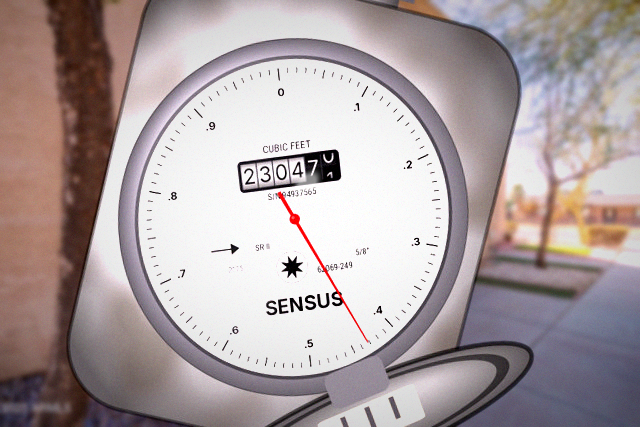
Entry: 230470.43ft³
